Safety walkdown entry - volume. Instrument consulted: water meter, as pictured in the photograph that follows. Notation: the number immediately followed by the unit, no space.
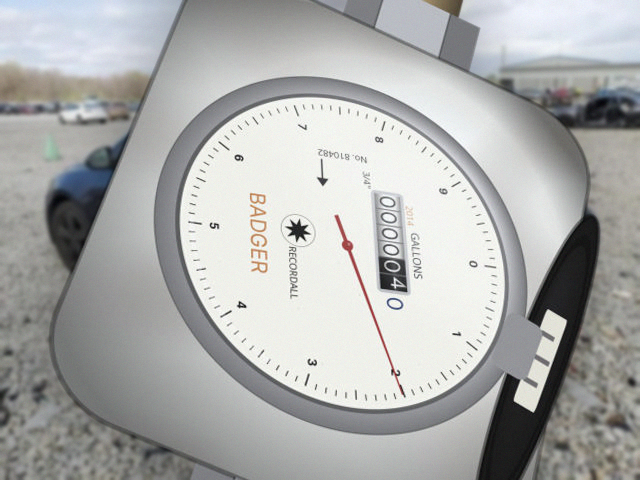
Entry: 42.0gal
